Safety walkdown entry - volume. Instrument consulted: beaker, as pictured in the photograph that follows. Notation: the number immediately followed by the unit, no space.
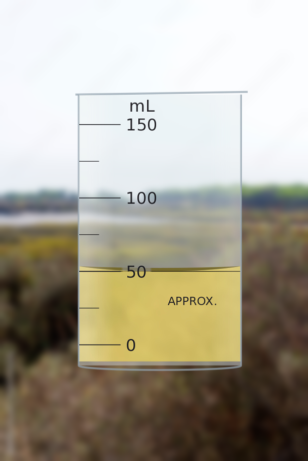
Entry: 50mL
